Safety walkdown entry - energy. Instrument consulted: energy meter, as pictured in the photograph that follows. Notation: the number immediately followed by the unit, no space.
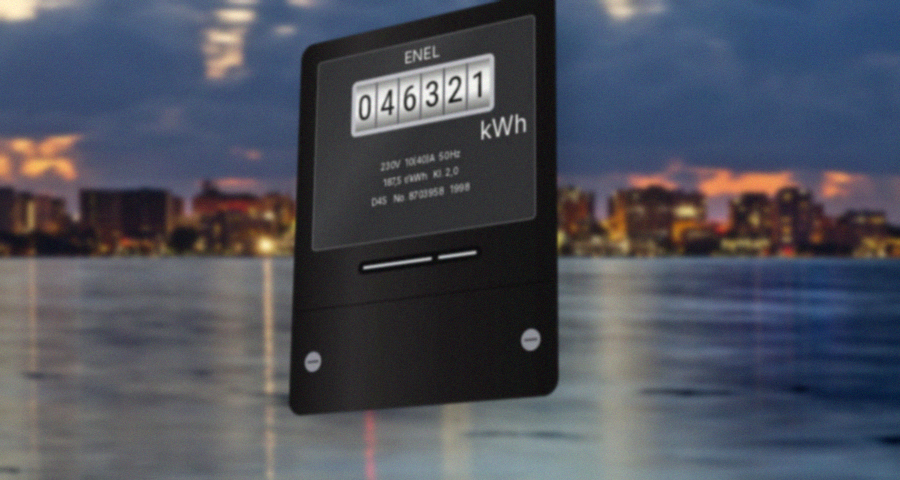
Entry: 46321kWh
